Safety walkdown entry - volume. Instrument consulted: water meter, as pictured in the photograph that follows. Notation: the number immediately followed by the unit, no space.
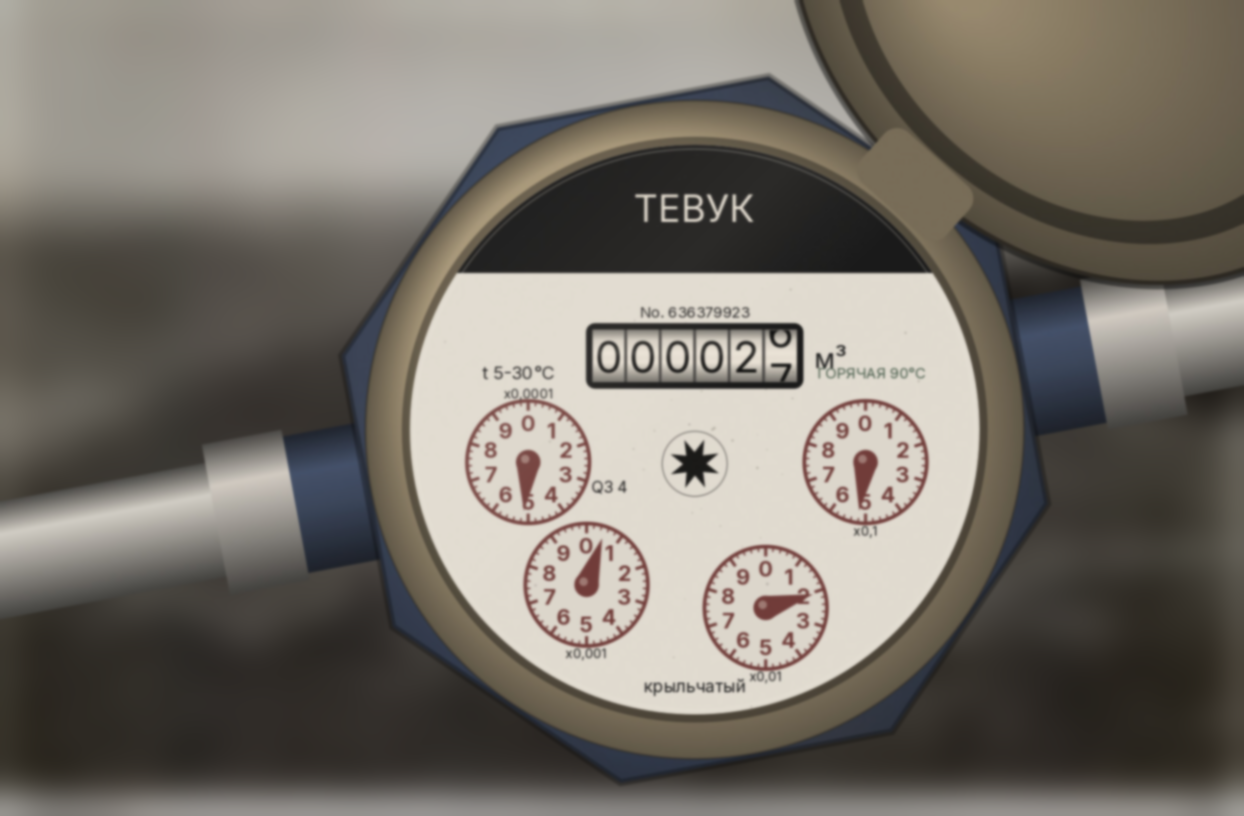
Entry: 26.5205m³
